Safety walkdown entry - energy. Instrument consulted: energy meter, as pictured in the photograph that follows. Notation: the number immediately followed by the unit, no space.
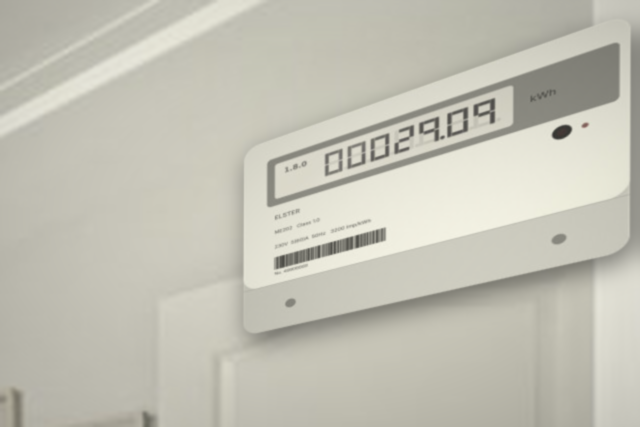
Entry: 29.09kWh
